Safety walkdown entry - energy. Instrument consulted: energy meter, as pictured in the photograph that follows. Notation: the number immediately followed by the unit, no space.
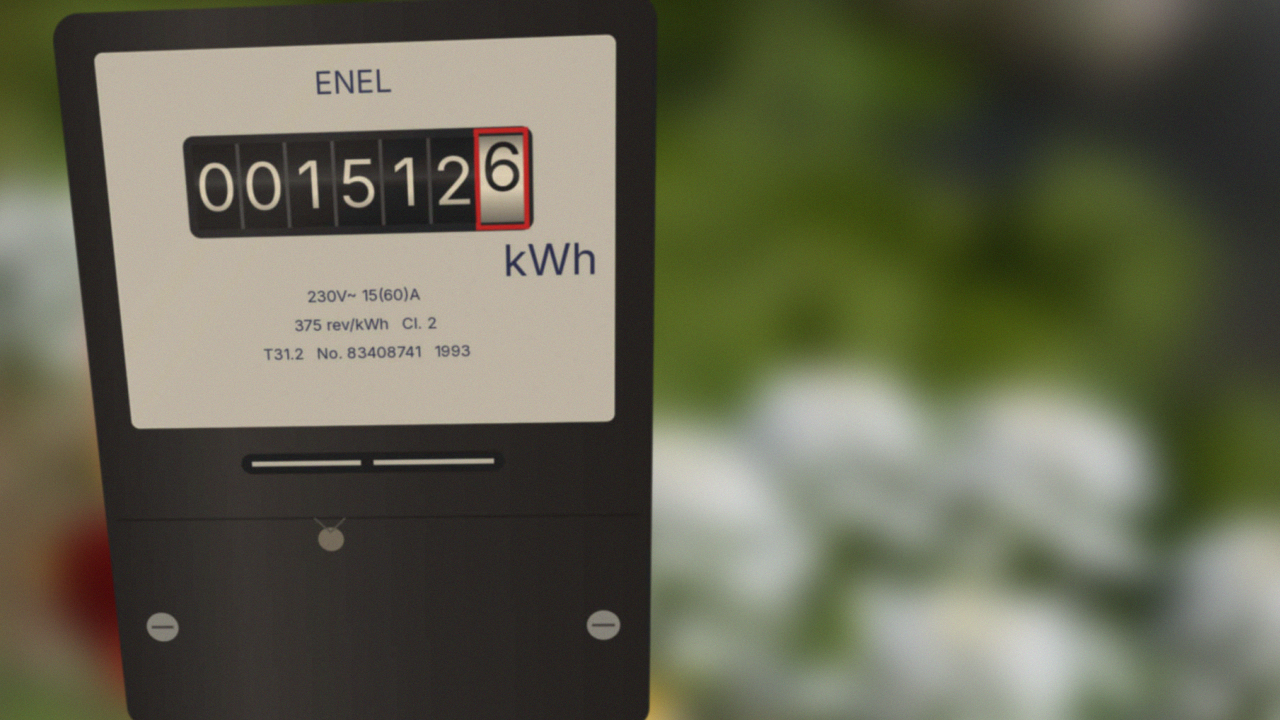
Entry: 1512.6kWh
